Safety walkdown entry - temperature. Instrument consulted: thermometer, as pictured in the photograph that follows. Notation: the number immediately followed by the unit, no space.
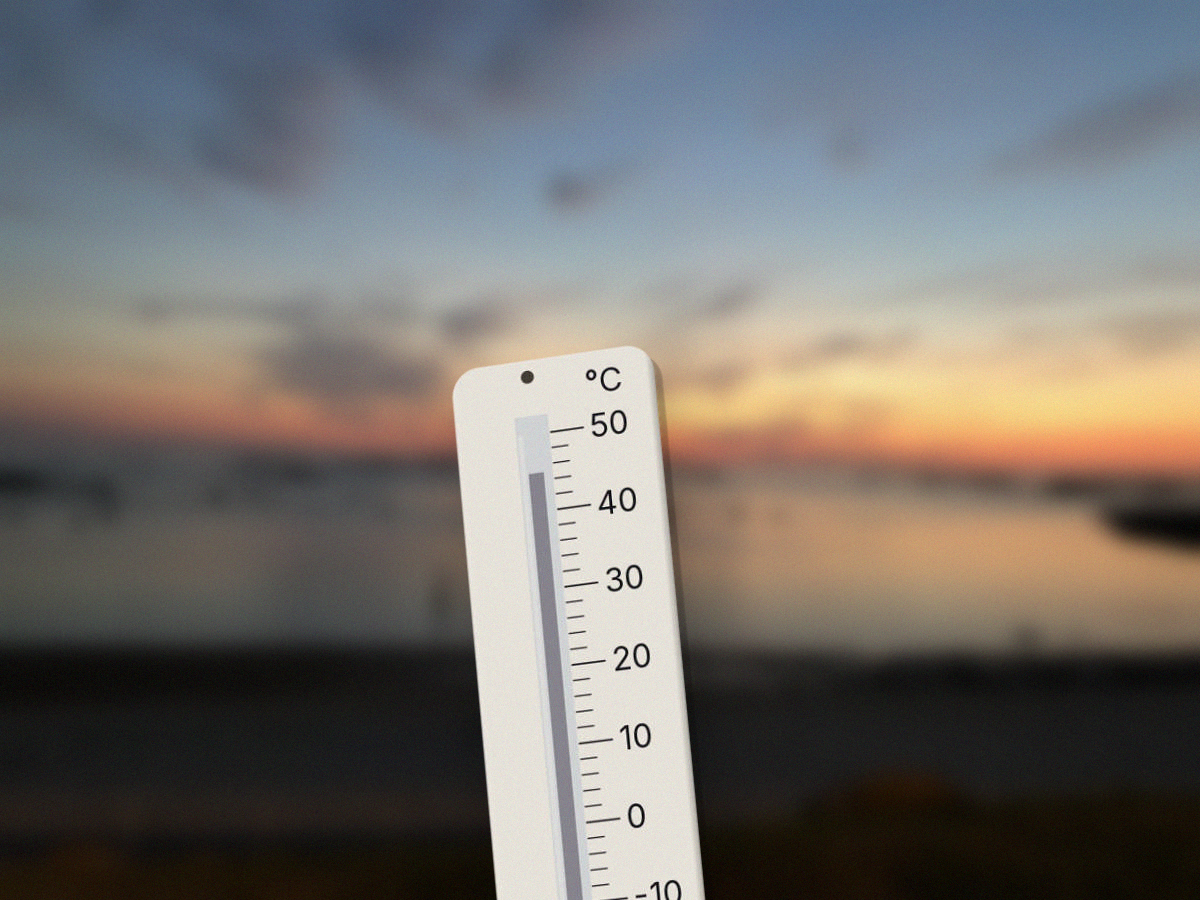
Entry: 45°C
